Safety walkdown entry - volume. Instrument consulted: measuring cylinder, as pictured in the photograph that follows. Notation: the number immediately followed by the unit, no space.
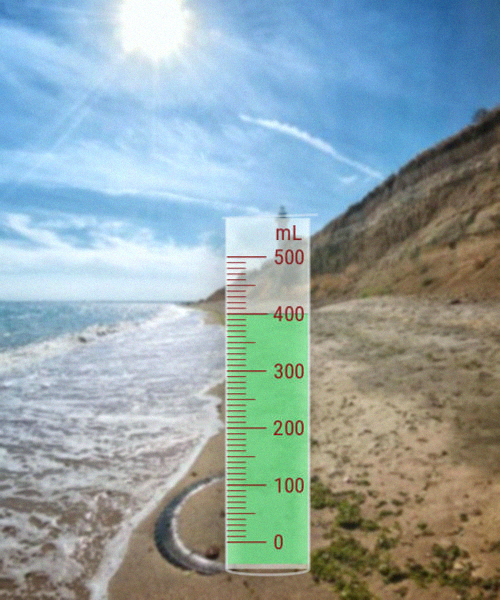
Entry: 400mL
